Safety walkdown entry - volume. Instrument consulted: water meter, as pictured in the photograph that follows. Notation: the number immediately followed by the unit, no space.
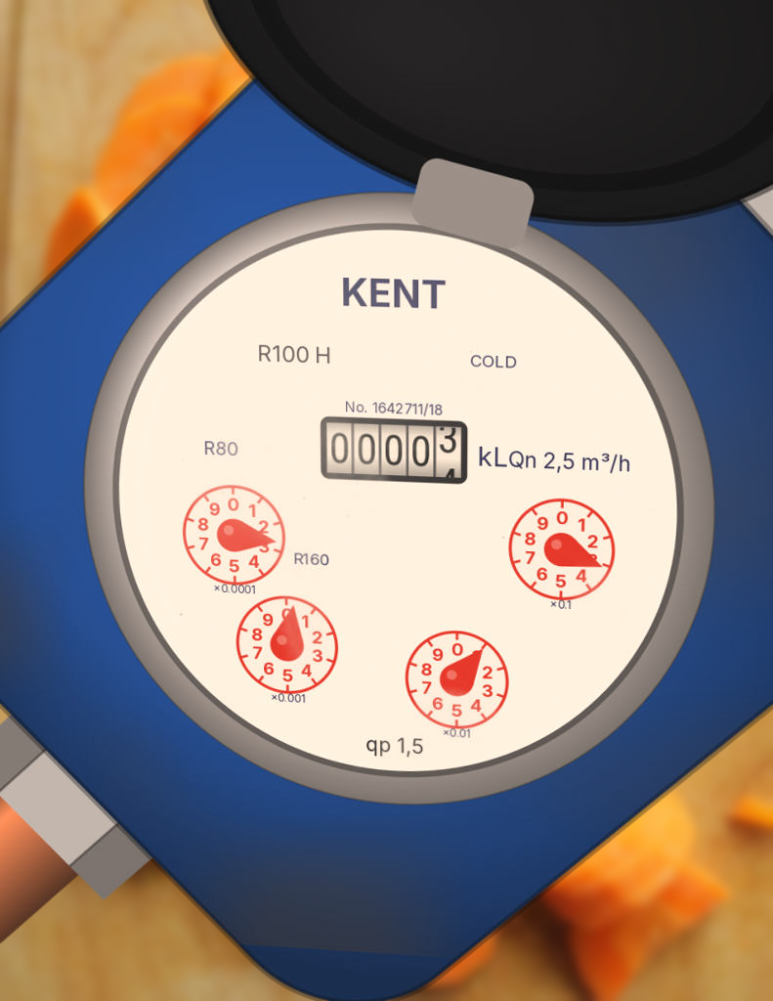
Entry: 3.3102kL
